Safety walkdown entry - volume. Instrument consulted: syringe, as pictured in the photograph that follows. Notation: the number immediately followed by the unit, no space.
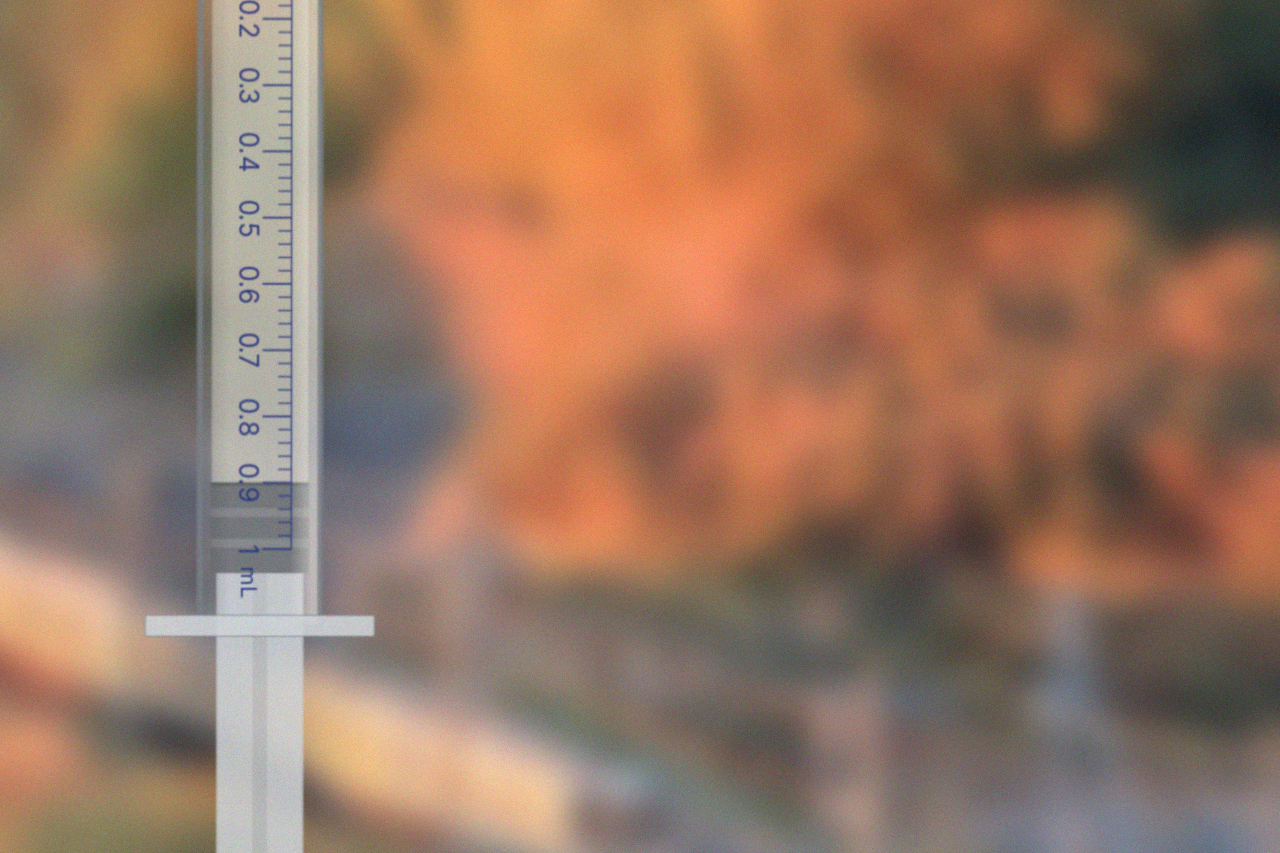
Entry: 0.9mL
